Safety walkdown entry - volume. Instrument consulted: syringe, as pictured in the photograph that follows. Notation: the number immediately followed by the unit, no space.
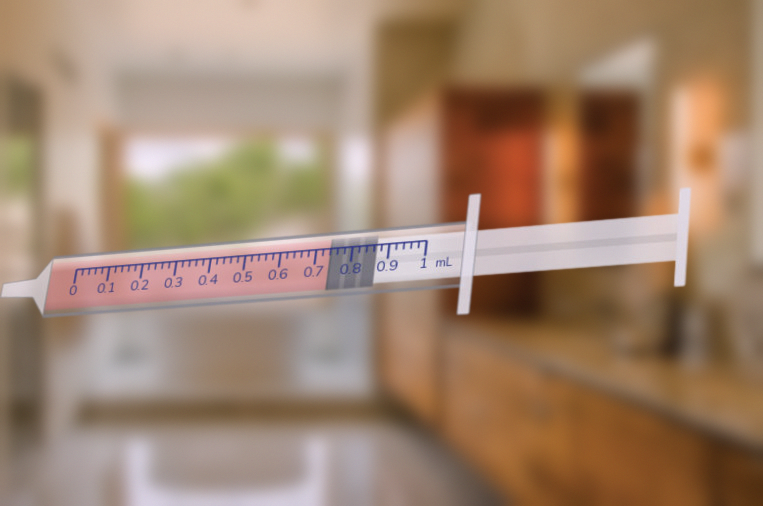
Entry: 0.74mL
